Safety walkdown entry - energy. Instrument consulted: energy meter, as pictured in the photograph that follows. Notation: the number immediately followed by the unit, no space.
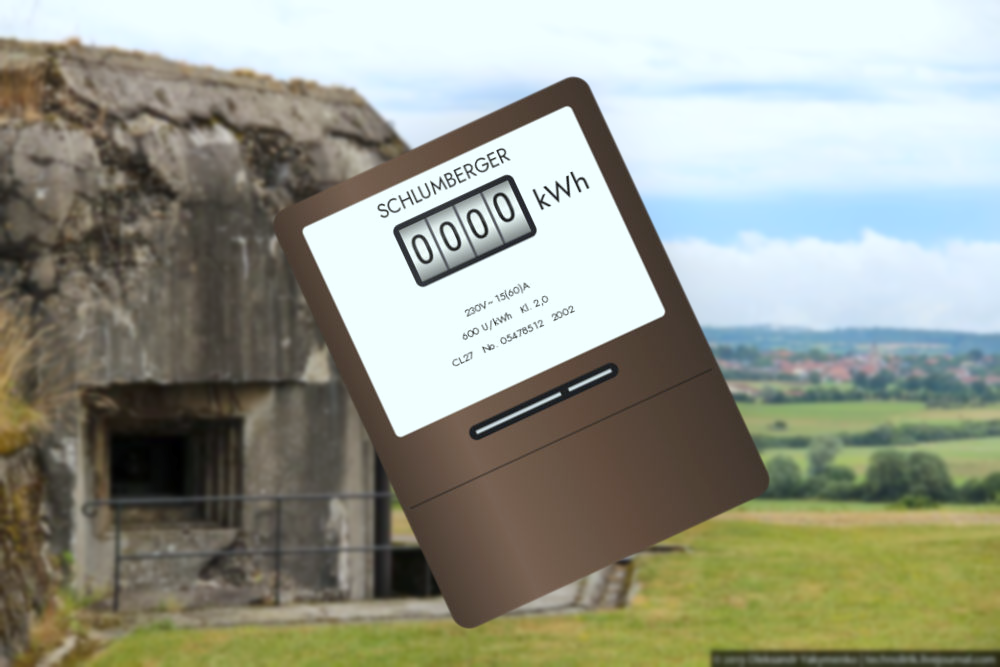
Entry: 0kWh
